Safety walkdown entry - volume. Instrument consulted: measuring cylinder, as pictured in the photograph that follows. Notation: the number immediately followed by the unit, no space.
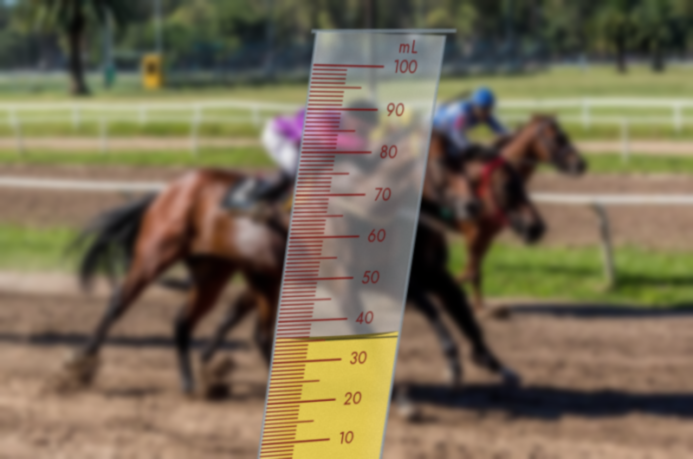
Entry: 35mL
